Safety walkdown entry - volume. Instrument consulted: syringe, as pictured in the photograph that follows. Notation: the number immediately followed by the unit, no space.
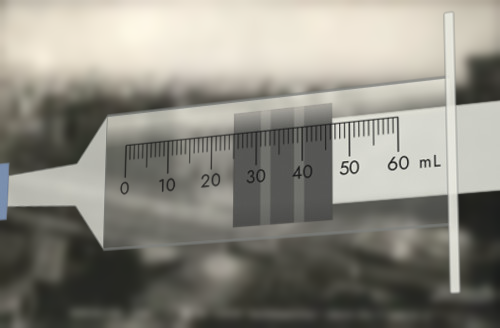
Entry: 25mL
